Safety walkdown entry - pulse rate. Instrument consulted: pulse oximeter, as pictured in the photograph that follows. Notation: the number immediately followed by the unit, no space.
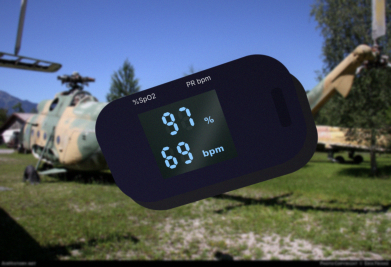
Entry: 69bpm
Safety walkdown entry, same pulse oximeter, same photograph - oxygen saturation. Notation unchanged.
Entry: 97%
